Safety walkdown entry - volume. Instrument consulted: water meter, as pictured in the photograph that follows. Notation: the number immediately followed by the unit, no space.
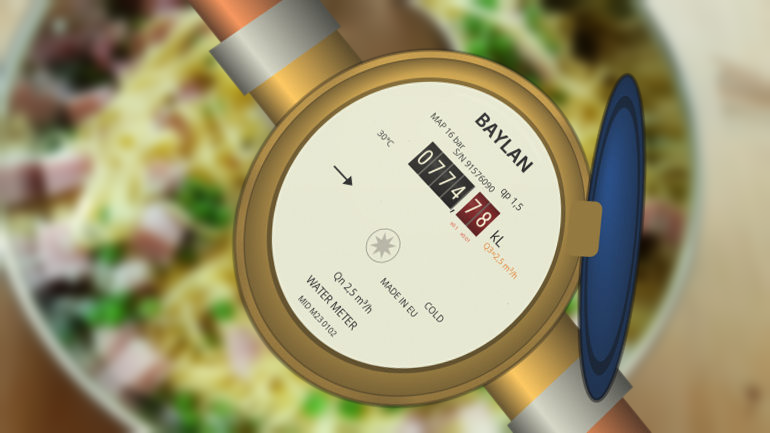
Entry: 774.78kL
